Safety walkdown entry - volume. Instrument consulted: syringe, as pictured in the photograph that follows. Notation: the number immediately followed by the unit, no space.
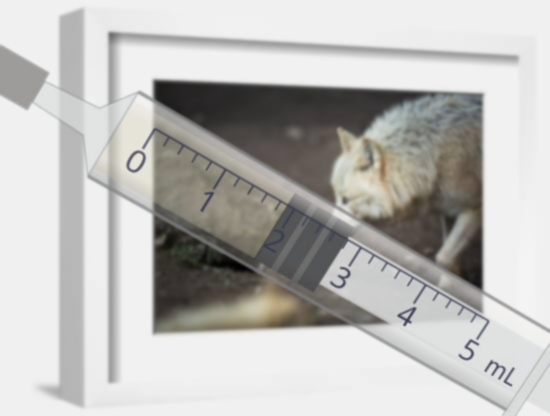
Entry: 1.9mL
